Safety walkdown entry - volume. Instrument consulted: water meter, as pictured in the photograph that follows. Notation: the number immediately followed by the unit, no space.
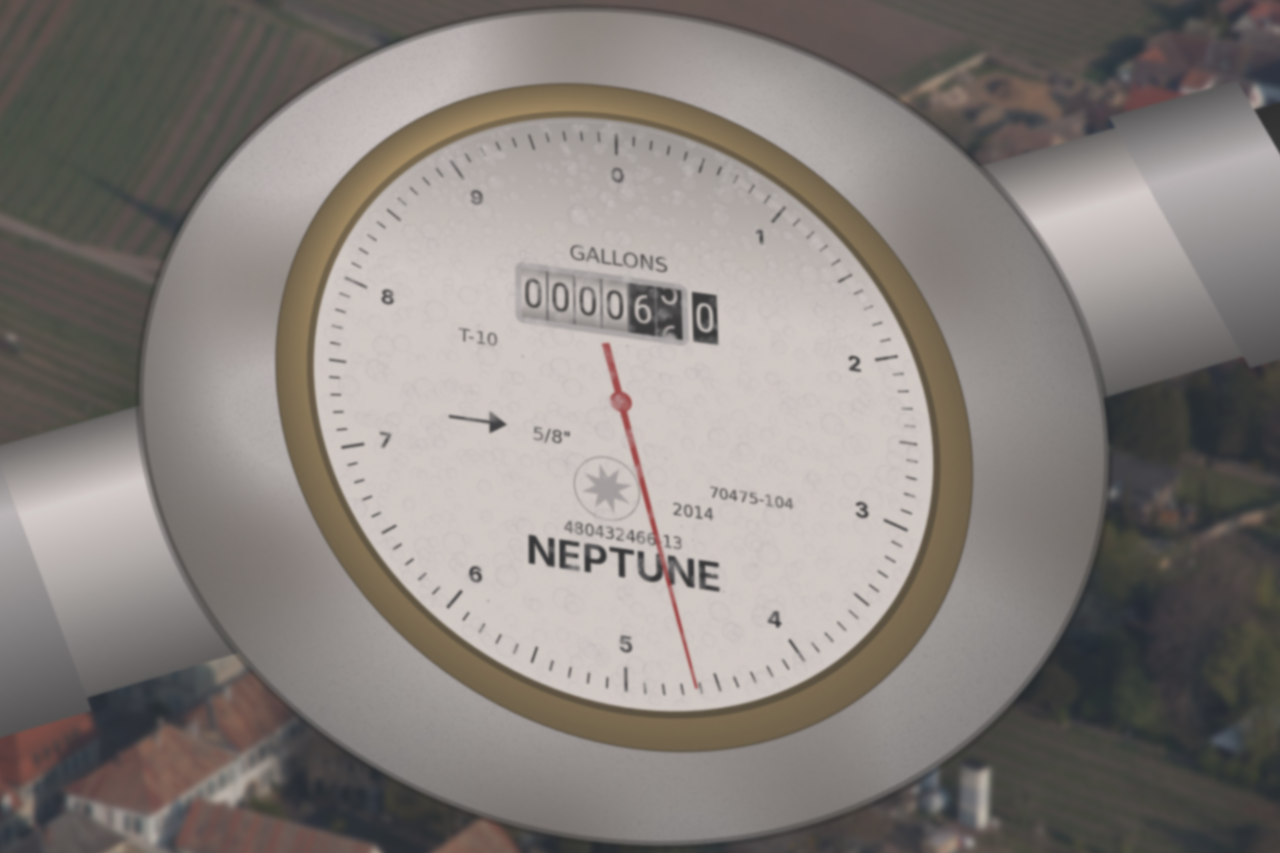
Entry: 654.6gal
